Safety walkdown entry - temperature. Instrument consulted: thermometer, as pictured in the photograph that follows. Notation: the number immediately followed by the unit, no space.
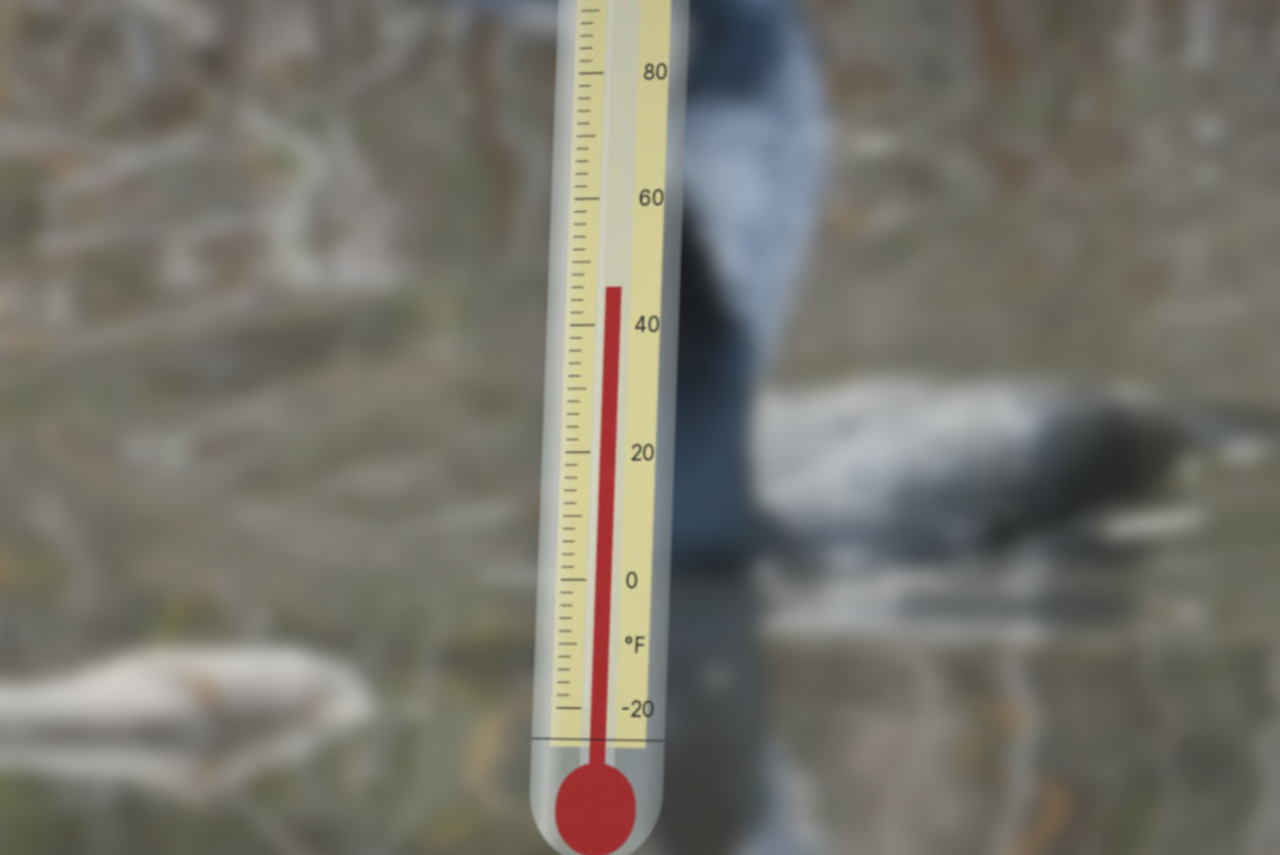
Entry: 46°F
